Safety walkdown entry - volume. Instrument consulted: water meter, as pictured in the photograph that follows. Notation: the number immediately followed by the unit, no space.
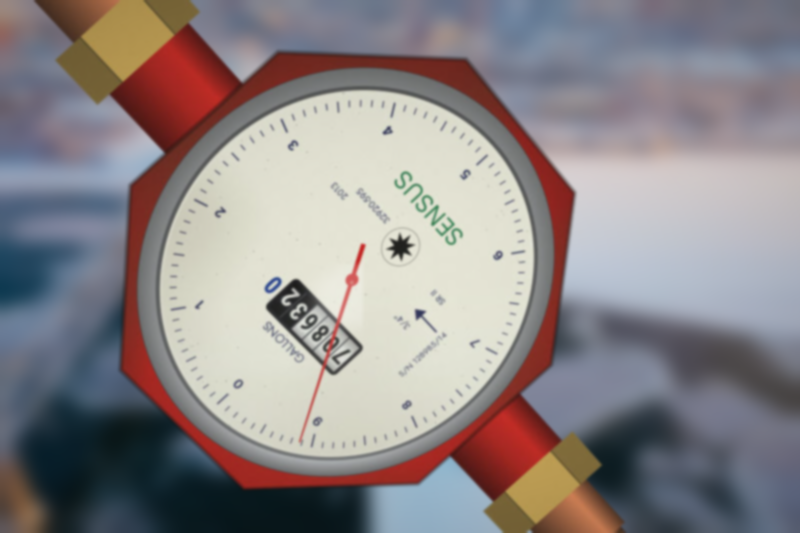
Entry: 7086319.1gal
